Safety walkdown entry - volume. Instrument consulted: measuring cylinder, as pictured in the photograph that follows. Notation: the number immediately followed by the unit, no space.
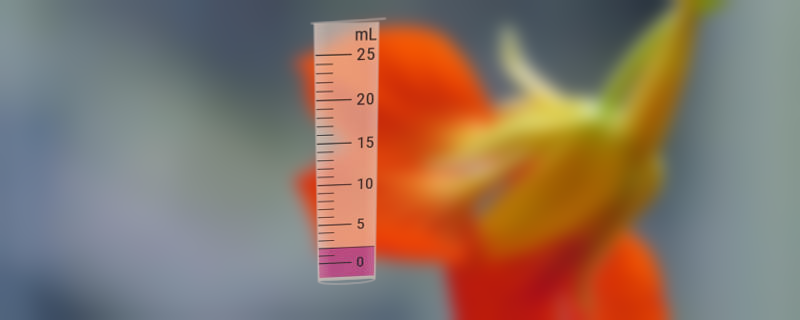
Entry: 2mL
